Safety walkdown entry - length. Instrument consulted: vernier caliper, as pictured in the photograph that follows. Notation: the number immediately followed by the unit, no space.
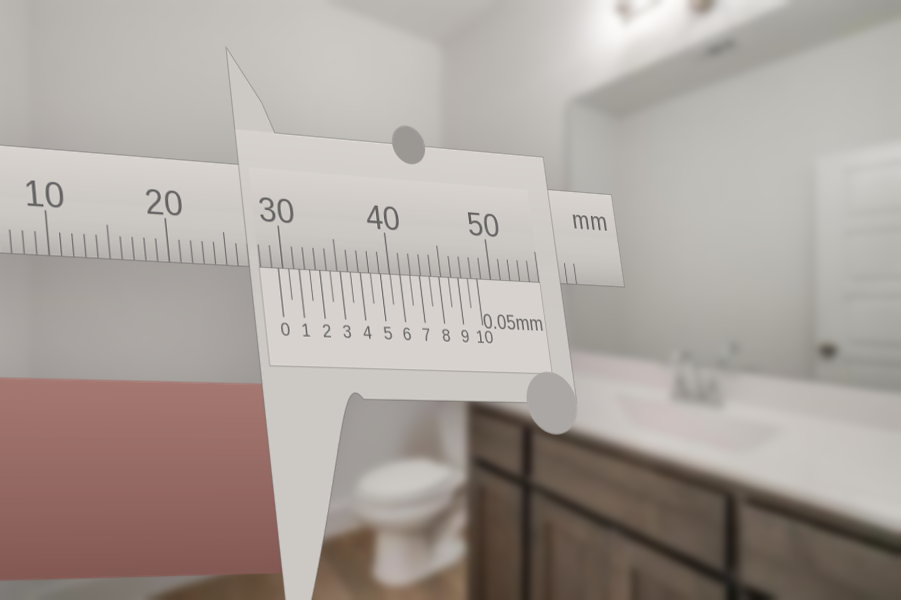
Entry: 29.6mm
